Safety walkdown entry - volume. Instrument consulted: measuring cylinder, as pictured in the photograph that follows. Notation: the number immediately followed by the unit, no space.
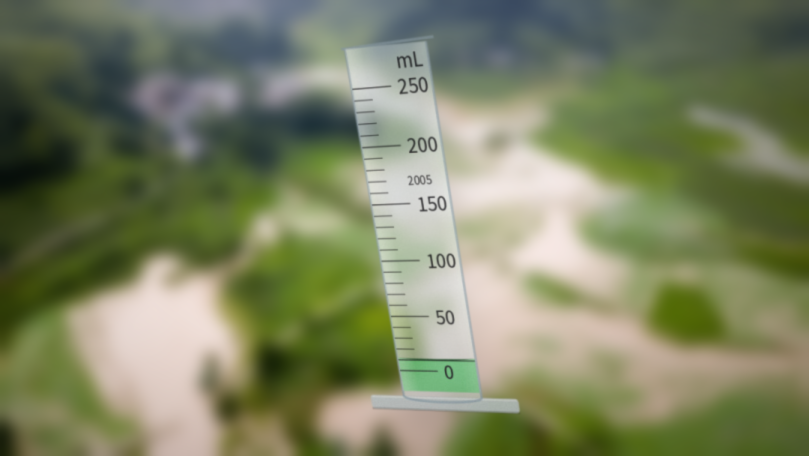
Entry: 10mL
